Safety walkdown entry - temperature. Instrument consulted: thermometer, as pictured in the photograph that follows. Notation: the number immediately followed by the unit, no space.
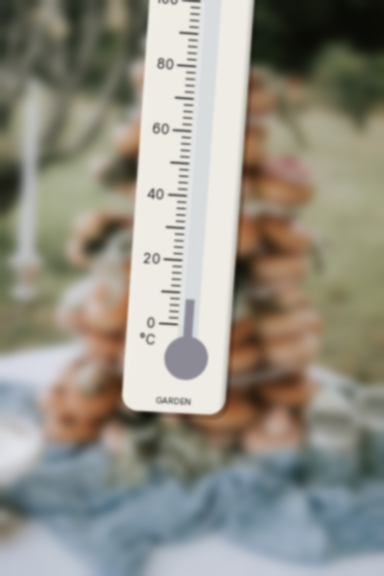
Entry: 8°C
